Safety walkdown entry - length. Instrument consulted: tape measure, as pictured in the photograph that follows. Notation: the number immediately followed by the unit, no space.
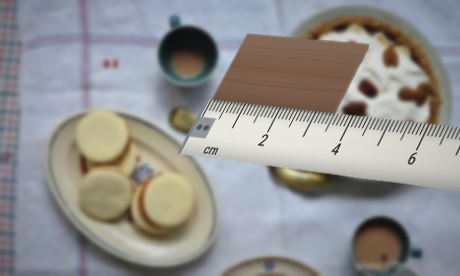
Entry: 3.5cm
